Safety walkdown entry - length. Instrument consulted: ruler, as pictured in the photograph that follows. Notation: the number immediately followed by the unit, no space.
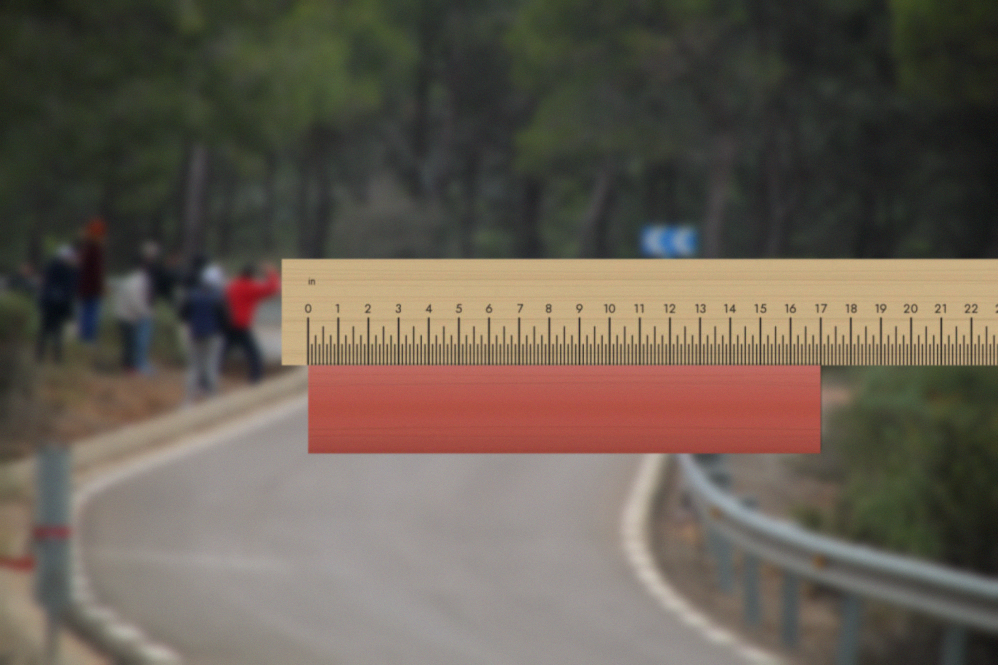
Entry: 17in
